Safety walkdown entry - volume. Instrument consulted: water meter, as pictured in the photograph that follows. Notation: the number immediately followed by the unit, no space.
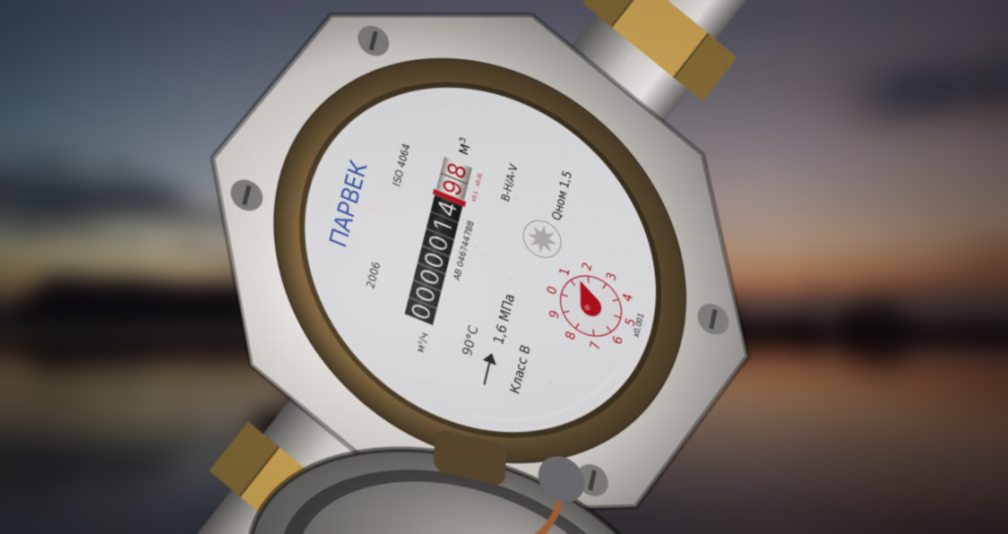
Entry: 14.981m³
